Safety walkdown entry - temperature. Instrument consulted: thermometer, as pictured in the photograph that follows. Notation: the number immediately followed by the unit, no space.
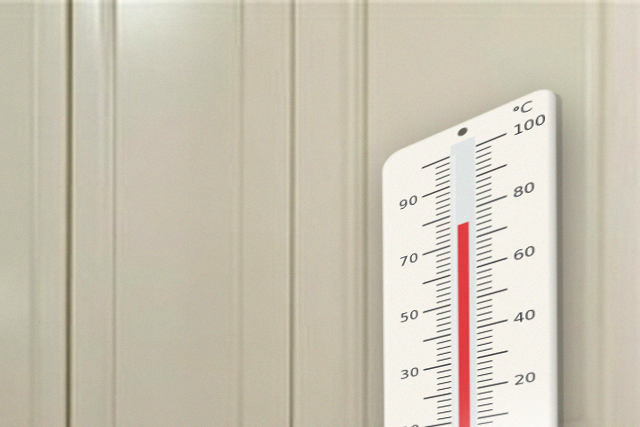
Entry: 76°C
